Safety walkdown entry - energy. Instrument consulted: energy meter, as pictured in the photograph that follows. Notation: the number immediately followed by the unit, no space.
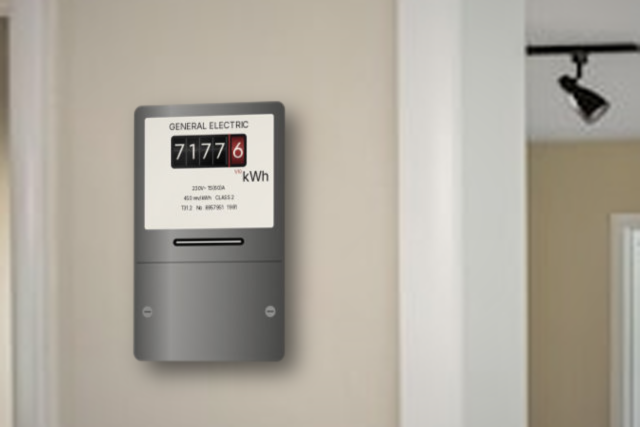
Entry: 7177.6kWh
